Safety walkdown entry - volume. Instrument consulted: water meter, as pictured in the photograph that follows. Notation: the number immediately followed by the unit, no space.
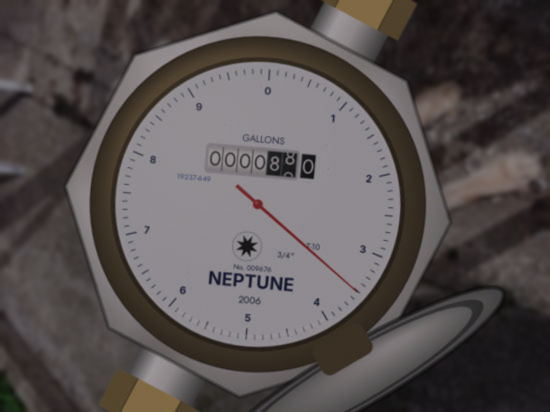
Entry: 883.5gal
